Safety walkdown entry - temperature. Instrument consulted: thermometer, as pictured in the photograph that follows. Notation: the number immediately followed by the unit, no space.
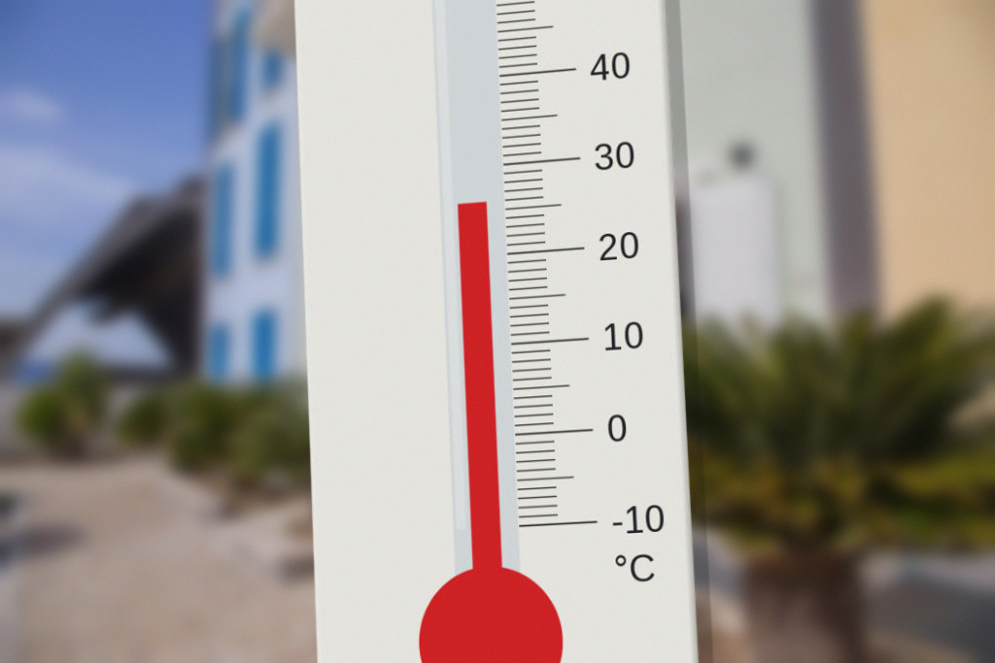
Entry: 26°C
